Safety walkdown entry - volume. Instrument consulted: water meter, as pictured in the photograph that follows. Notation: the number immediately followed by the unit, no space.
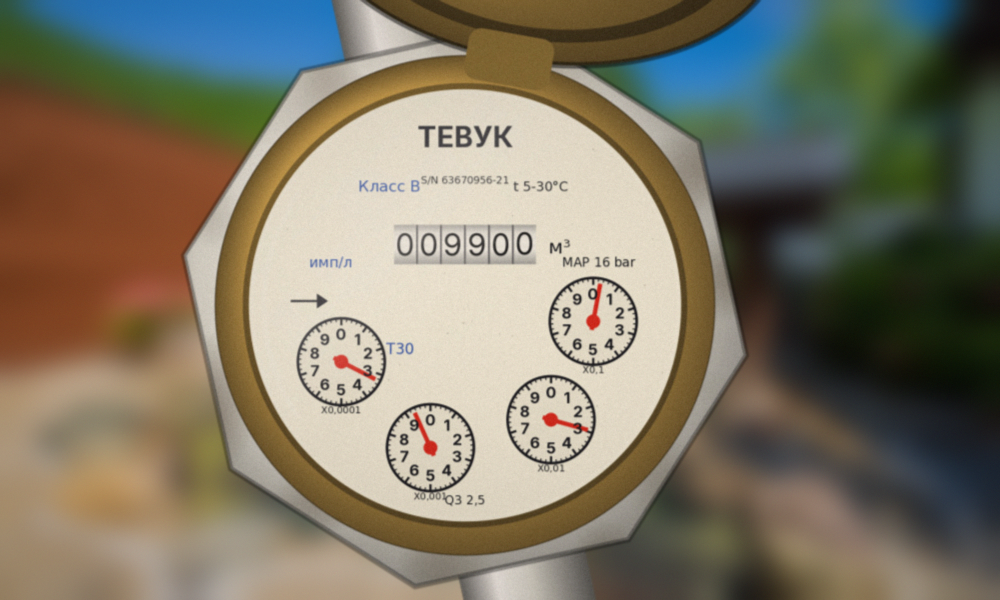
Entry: 9900.0293m³
